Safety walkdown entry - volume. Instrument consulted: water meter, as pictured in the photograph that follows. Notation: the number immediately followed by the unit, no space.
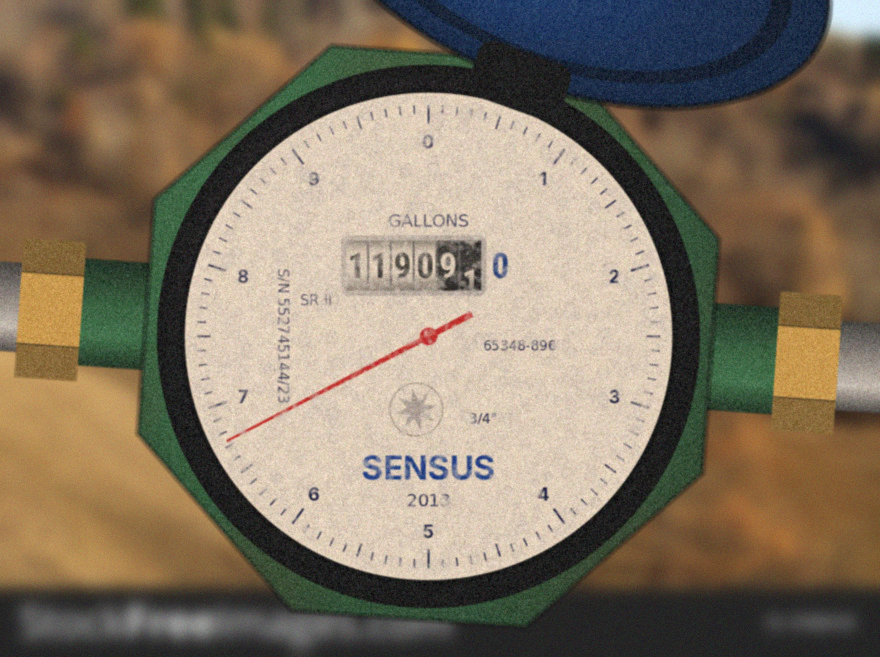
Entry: 1190906.7gal
